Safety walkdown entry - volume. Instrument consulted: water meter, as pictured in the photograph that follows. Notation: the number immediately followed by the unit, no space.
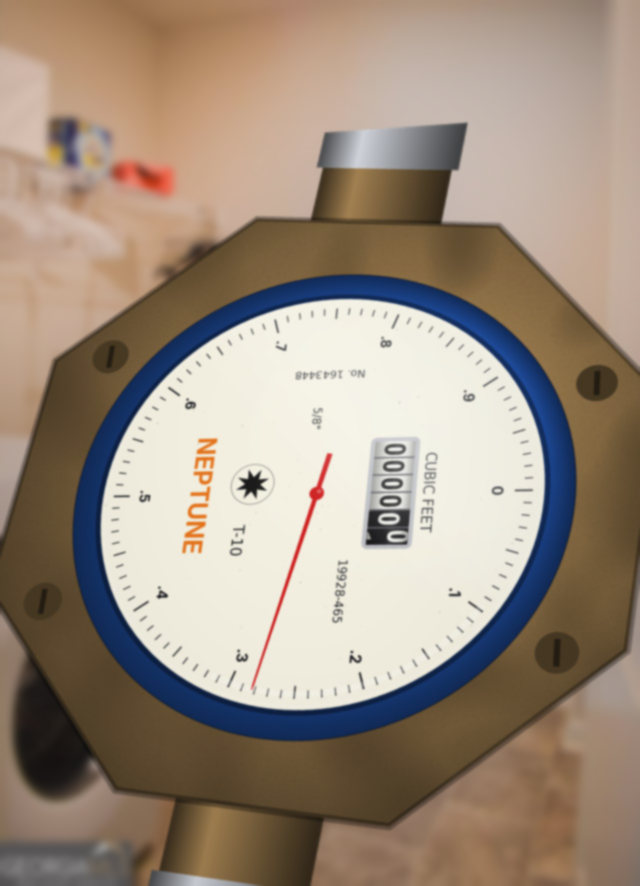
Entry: 0.28ft³
